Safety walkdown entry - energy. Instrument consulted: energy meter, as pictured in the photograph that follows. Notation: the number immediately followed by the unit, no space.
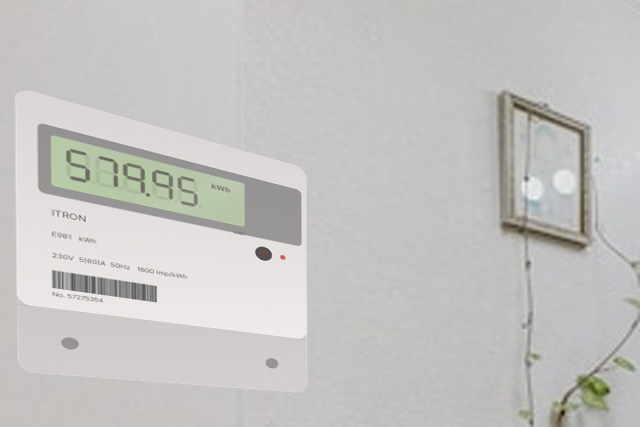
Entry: 579.95kWh
